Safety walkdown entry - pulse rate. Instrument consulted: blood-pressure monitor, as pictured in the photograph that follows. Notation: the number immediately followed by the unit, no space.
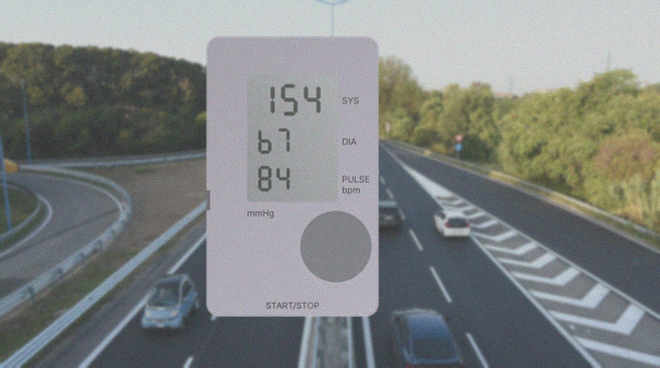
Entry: 84bpm
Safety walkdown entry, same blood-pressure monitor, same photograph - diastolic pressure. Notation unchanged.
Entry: 67mmHg
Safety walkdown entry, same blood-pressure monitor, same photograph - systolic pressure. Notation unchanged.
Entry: 154mmHg
